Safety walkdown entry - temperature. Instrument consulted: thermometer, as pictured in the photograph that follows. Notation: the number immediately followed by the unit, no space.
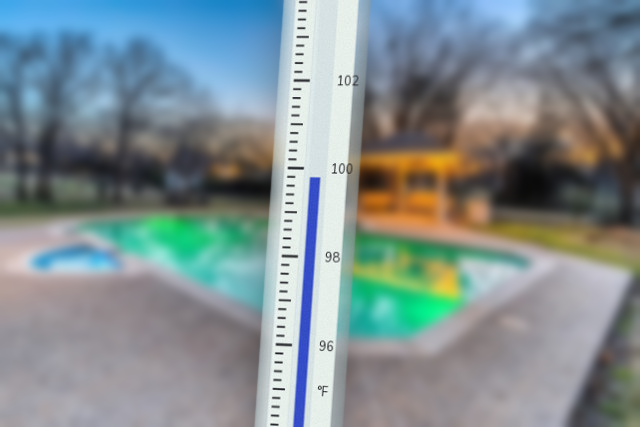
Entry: 99.8°F
